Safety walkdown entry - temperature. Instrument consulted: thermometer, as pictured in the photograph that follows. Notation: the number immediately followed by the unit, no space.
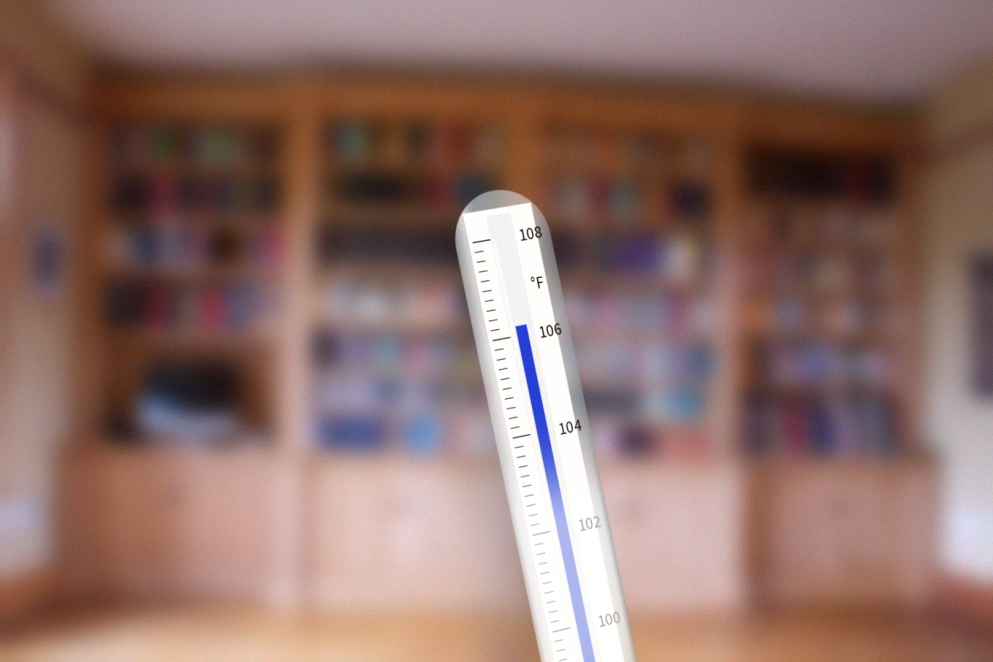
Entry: 106.2°F
